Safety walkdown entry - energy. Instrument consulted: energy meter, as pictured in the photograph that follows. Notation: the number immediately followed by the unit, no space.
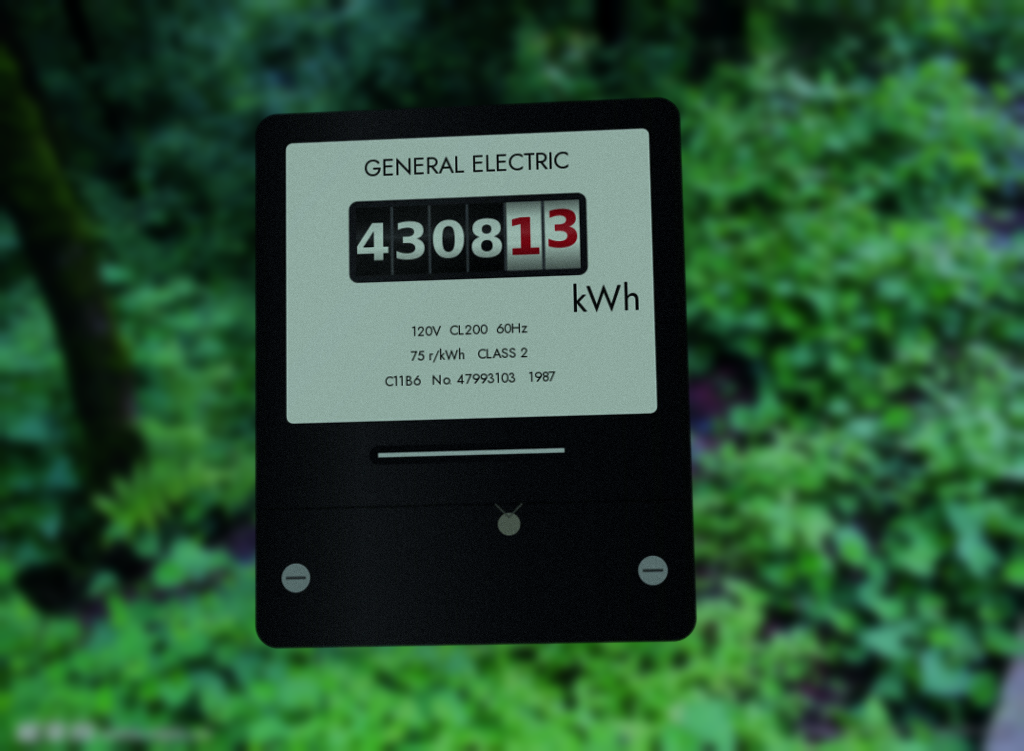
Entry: 4308.13kWh
